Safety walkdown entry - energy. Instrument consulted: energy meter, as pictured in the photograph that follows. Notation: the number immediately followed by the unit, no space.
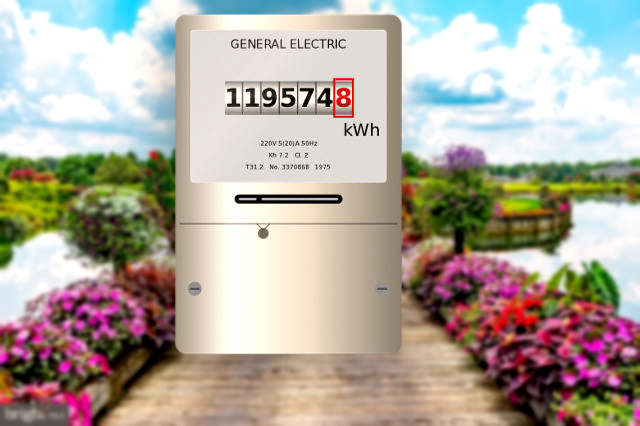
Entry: 119574.8kWh
